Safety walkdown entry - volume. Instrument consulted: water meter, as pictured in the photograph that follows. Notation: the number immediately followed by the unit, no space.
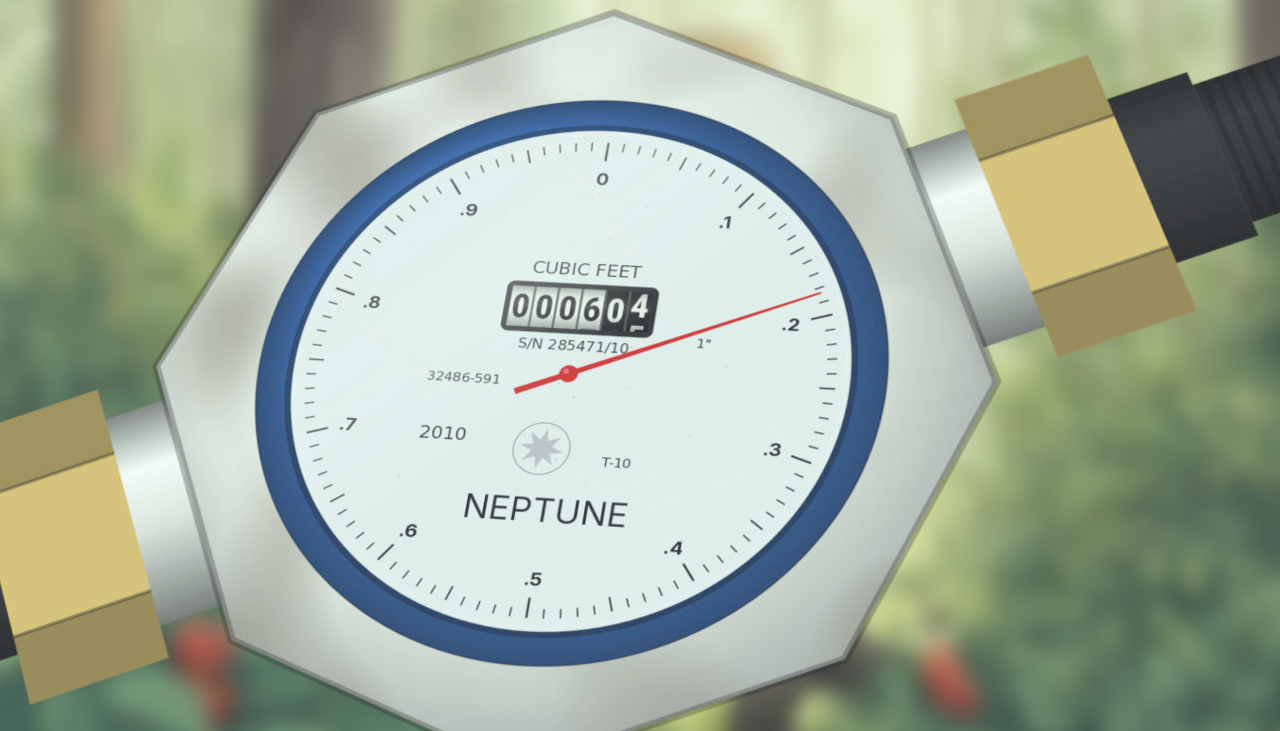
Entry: 604.18ft³
